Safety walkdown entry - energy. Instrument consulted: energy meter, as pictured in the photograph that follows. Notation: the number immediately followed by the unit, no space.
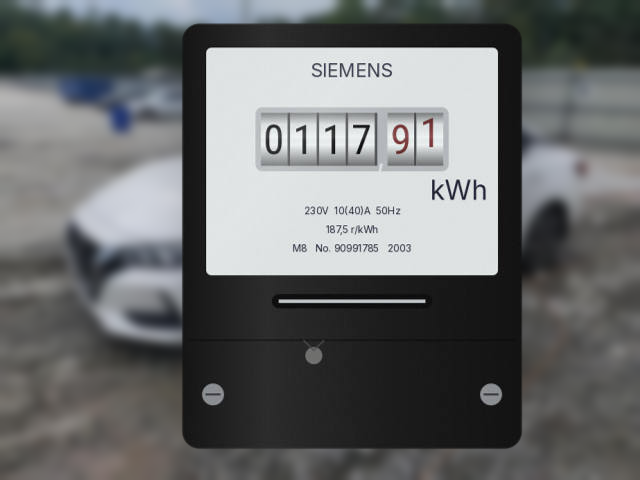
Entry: 117.91kWh
